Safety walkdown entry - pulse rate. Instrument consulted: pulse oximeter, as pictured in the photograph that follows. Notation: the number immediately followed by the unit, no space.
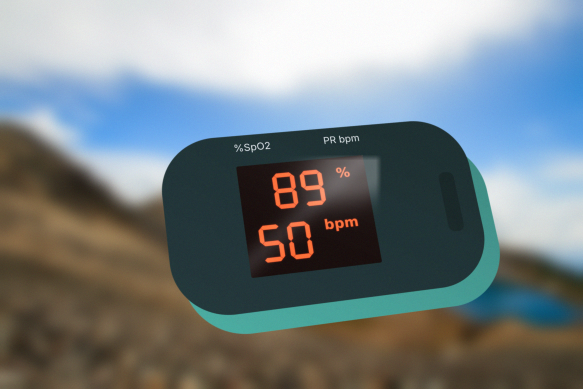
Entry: 50bpm
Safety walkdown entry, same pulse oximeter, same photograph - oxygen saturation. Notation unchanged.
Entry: 89%
